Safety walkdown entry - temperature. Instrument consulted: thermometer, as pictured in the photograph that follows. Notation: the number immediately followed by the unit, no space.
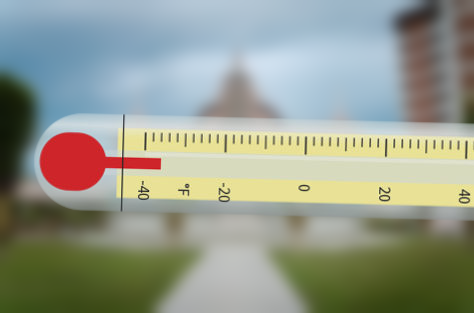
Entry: -36°F
